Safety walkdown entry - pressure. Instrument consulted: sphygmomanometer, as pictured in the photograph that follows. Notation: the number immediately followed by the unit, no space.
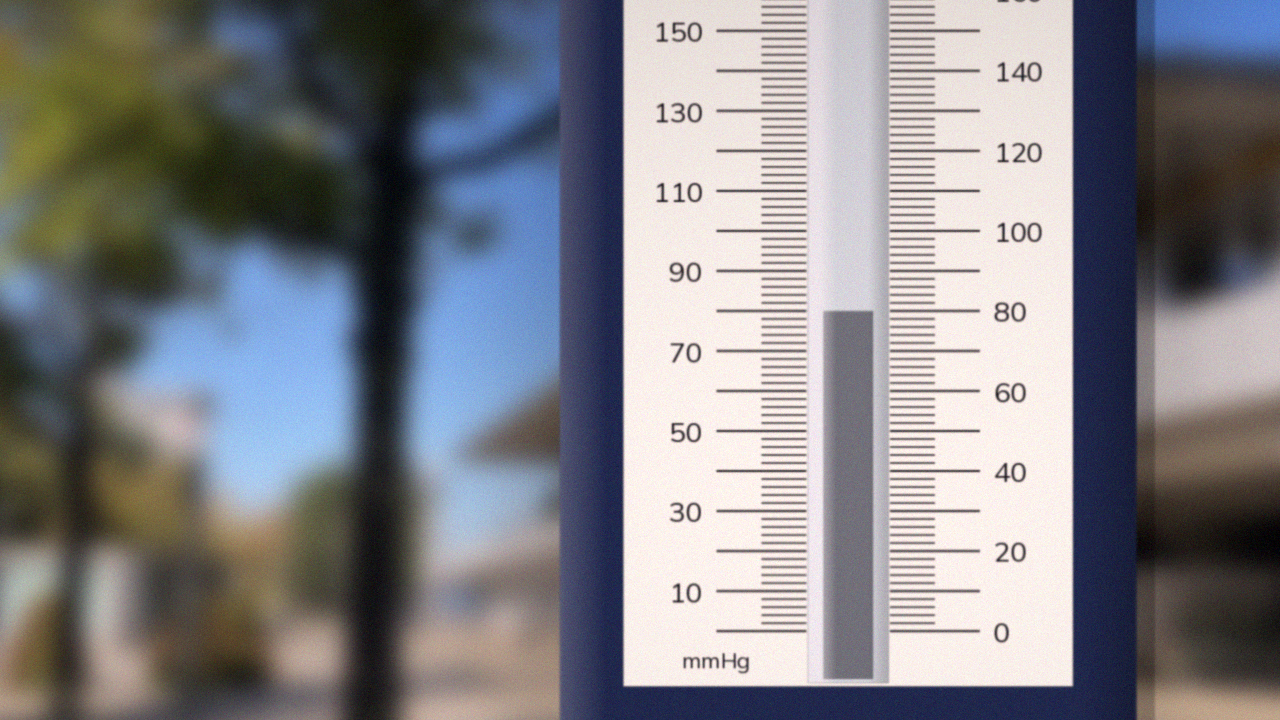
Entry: 80mmHg
